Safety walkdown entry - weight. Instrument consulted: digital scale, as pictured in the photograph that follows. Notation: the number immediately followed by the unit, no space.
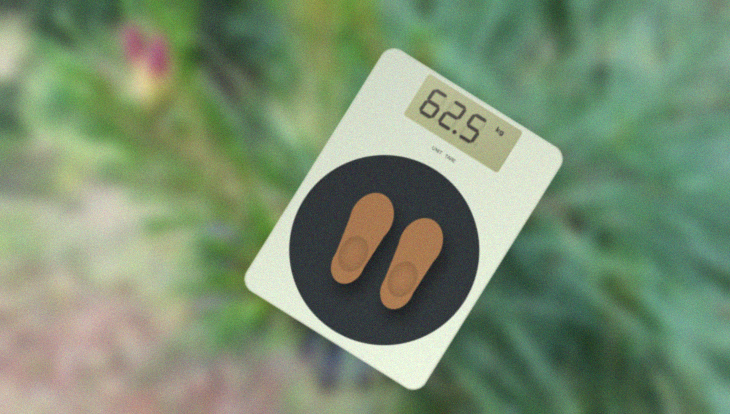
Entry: 62.5kg
